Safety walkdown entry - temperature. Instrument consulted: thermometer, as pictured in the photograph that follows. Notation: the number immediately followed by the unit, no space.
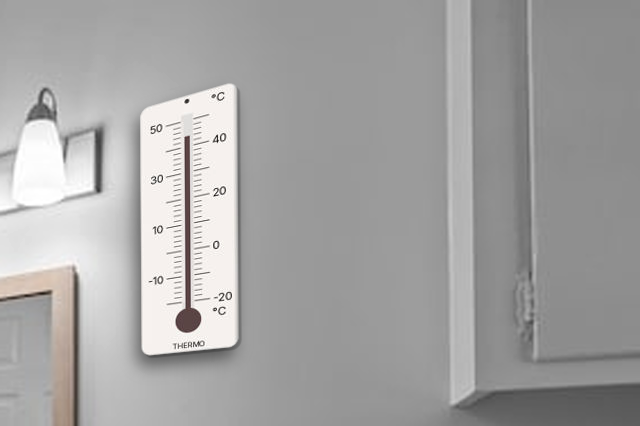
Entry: 44°C
